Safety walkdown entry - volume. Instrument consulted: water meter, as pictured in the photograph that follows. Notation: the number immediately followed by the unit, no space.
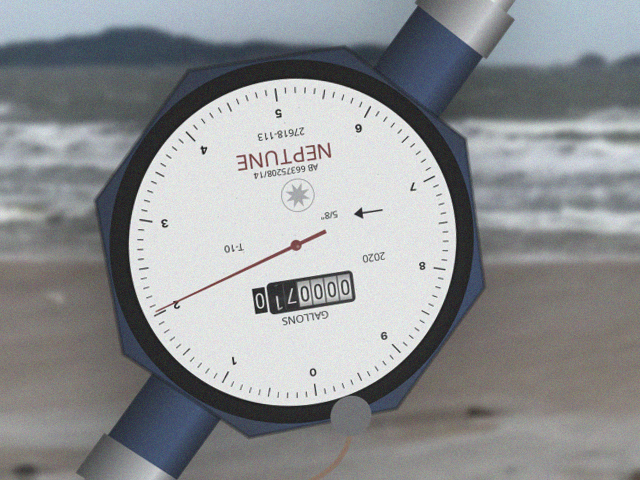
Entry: 712.0gal
